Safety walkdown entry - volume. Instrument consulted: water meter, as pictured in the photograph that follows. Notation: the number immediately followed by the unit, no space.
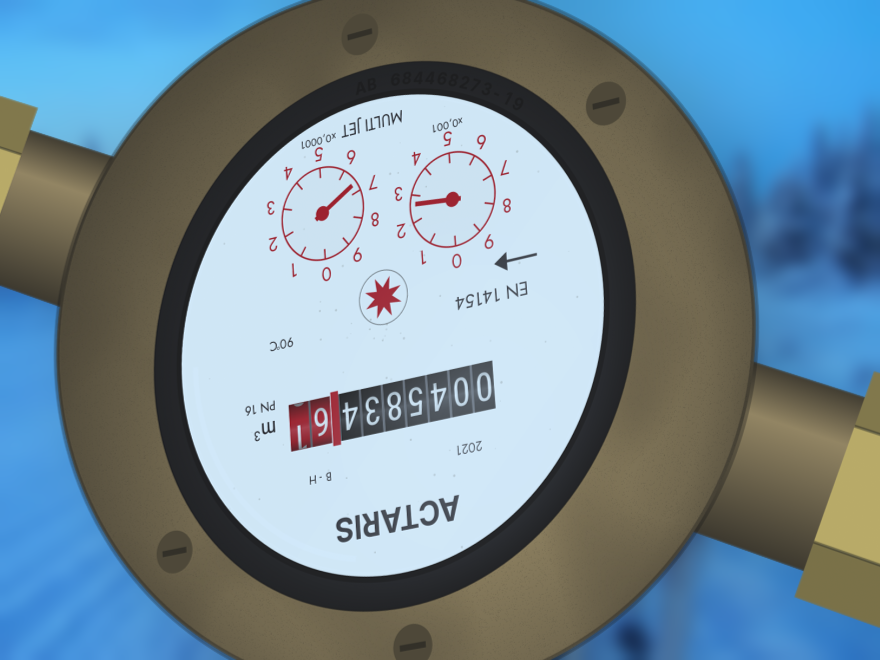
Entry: 45834.6126m³
